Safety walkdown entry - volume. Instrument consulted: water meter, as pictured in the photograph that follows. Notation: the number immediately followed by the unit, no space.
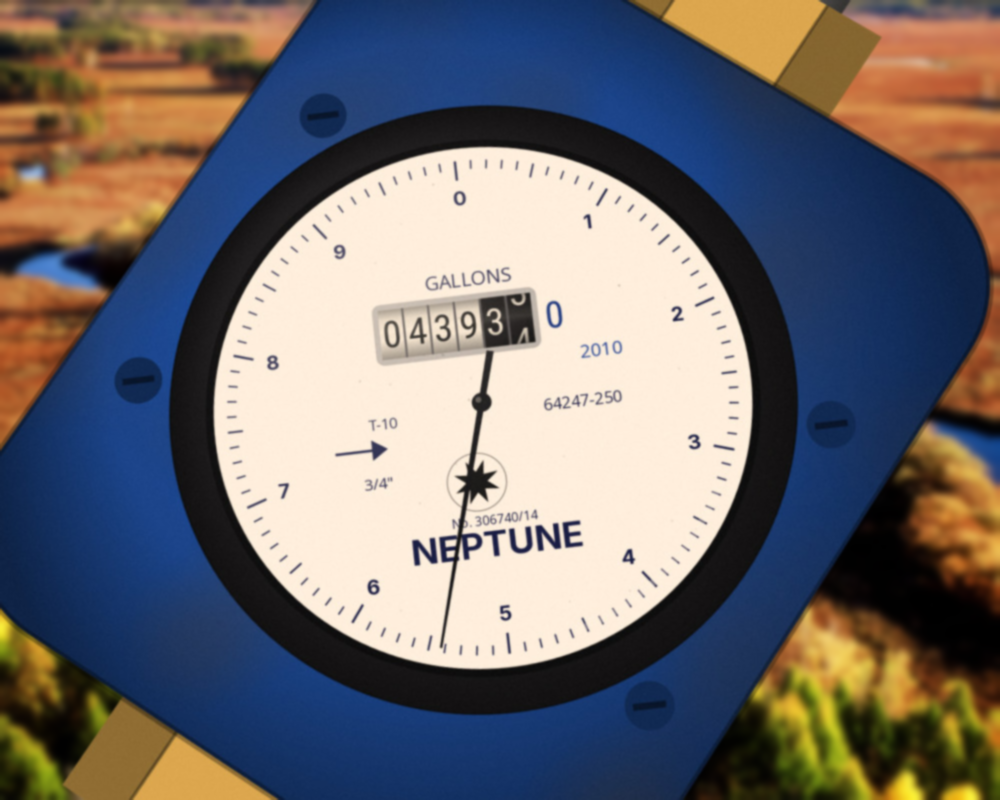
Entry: 439335.4gal
